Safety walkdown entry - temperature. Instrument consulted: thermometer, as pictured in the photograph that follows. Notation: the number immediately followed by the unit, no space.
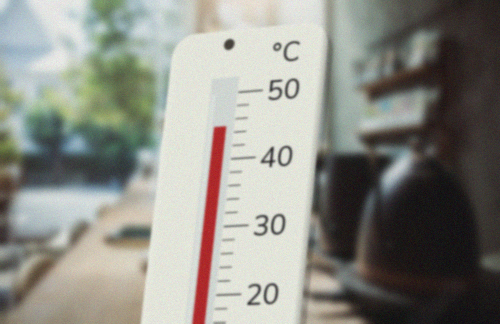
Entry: 45°C
